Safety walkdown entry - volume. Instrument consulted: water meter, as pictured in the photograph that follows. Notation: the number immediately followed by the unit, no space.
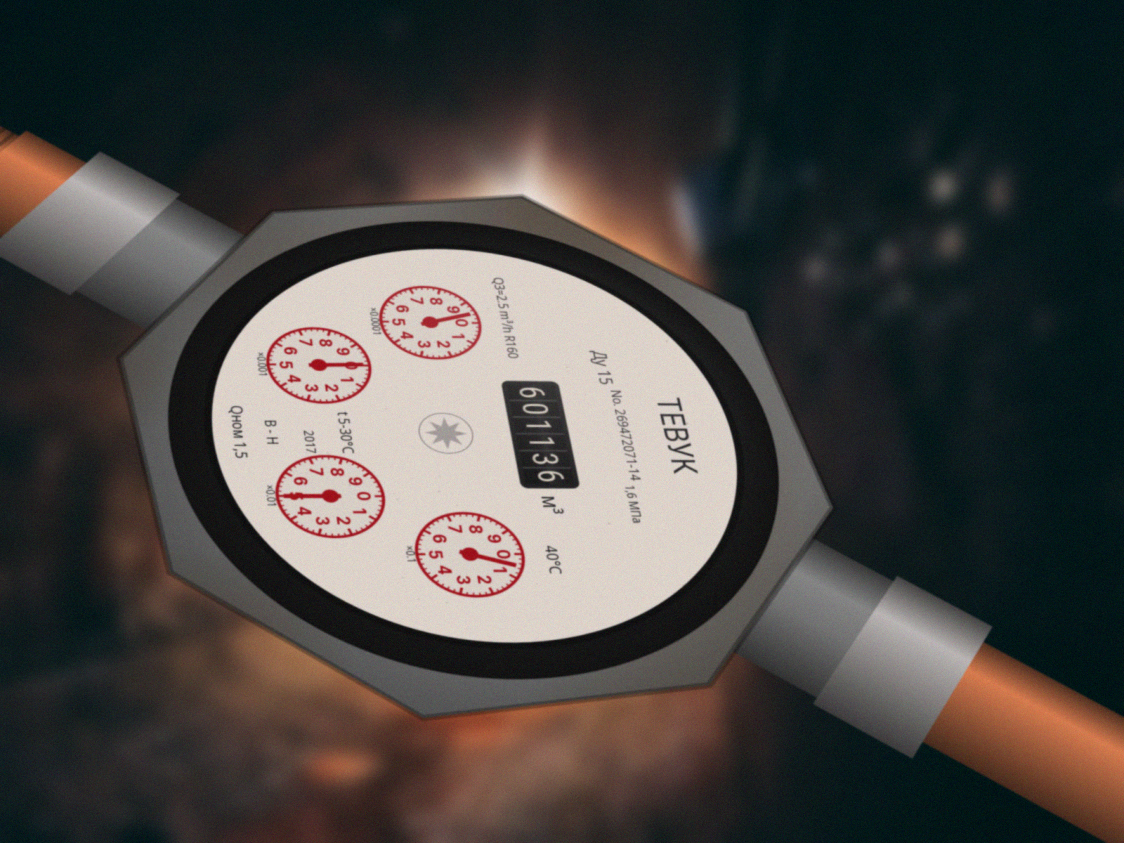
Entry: 601136.0499m³
